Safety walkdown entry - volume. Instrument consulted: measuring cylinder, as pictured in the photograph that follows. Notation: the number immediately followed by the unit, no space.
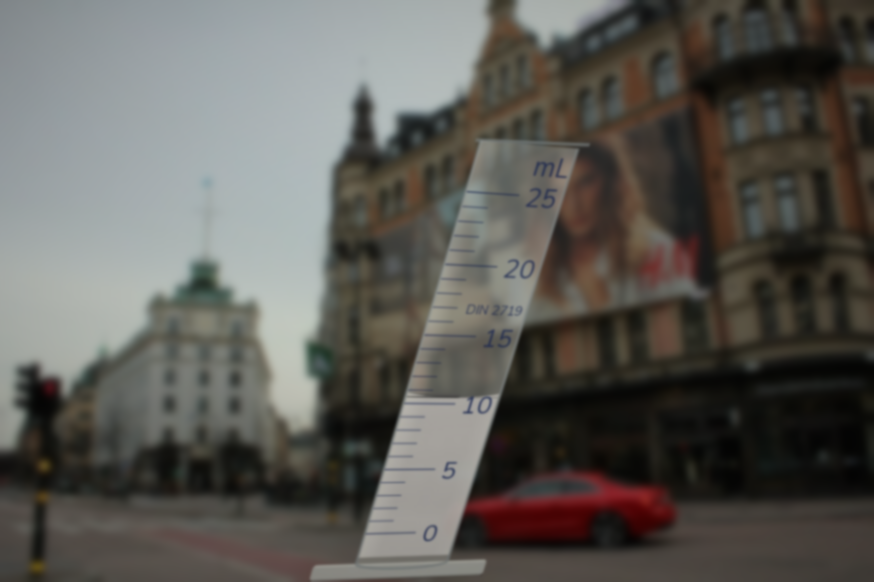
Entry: 10.5mL
